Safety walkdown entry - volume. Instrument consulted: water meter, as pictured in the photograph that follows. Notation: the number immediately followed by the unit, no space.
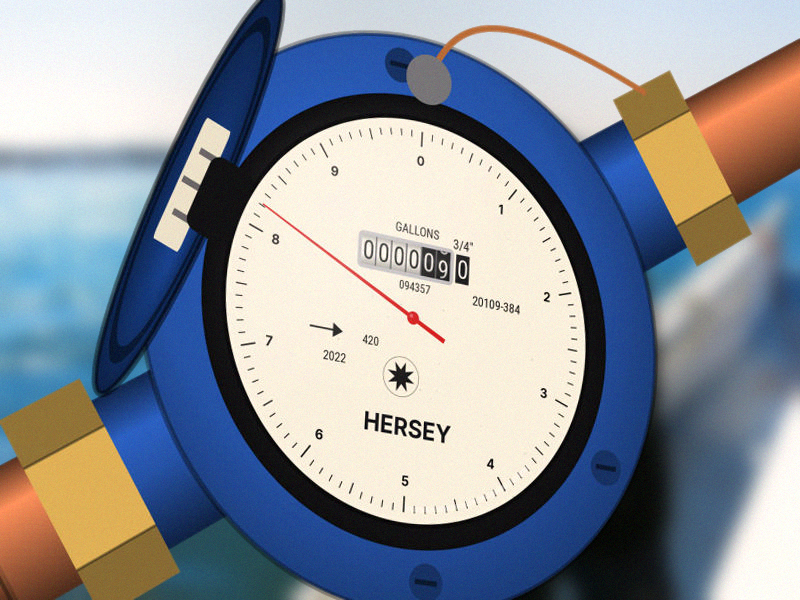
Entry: 88.2gal
